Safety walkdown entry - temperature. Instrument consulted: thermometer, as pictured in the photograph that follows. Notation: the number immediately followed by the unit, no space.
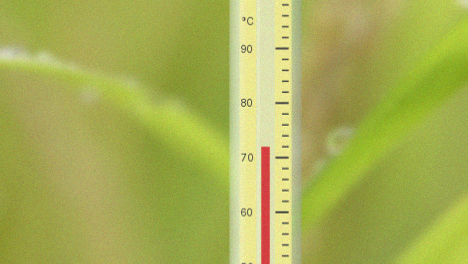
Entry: 72°C
